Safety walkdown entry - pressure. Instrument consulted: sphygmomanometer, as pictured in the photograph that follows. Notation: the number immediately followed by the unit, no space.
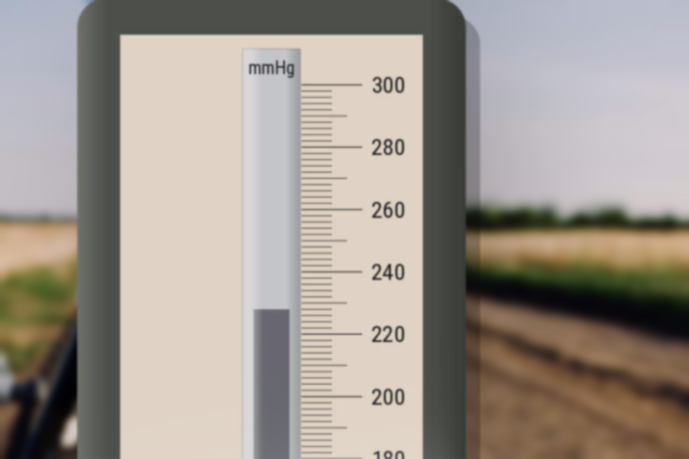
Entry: 228mmHg
